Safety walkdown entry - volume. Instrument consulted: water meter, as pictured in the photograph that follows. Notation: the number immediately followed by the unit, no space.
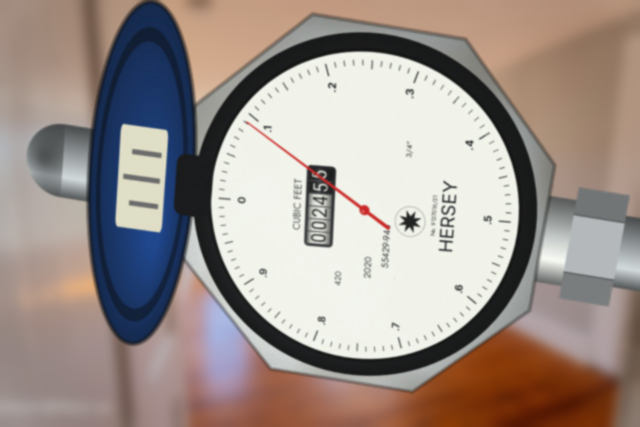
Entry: 2455.09ft³
